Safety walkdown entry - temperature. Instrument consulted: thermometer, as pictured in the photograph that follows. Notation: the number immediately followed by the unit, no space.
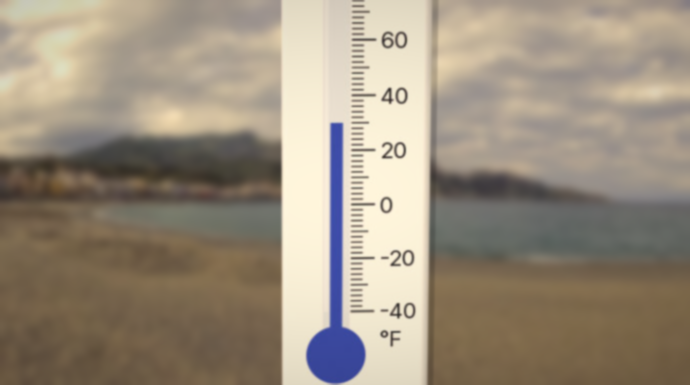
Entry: 30°F
